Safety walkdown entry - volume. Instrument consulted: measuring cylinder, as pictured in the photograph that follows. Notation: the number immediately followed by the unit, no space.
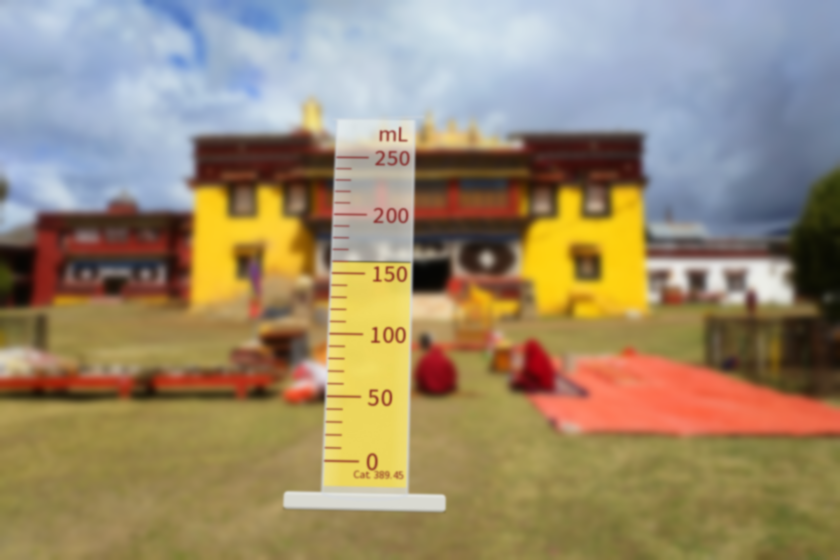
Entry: 160mL
